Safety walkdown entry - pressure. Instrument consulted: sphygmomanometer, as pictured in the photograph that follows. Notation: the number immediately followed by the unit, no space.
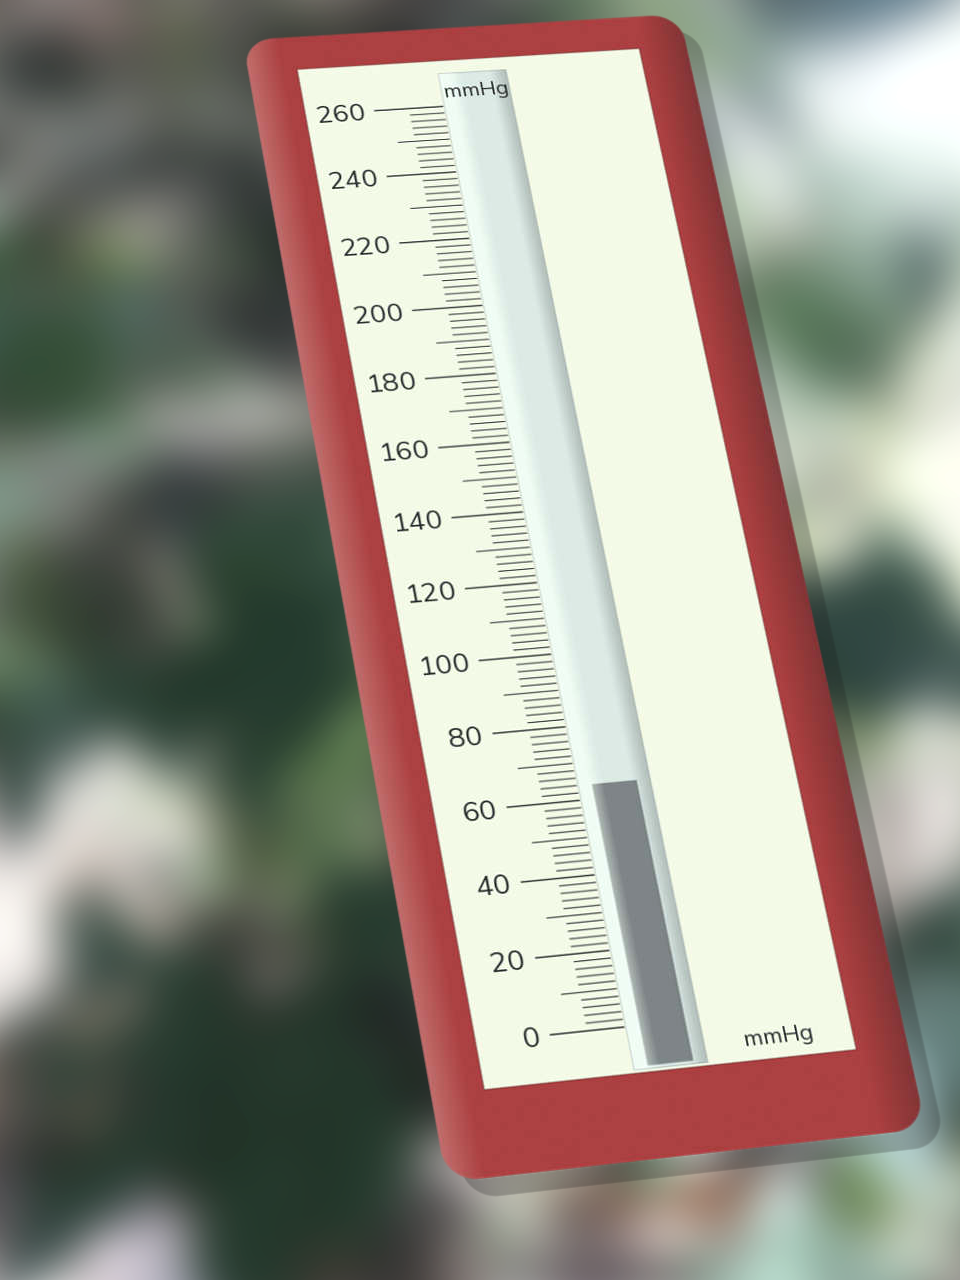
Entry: 64mmHg
